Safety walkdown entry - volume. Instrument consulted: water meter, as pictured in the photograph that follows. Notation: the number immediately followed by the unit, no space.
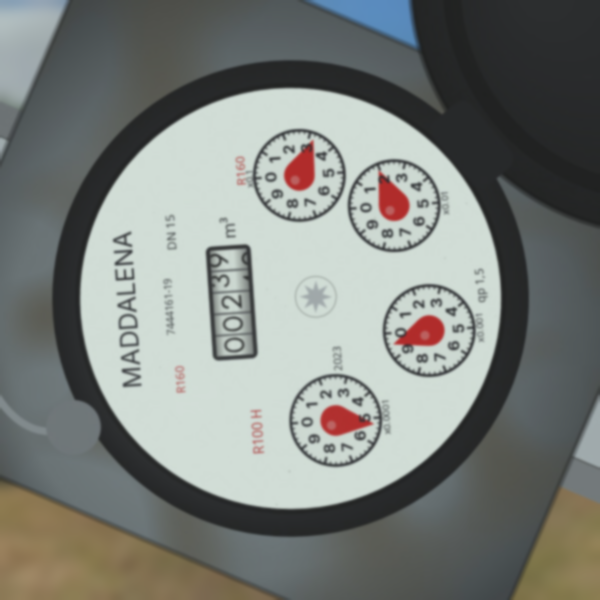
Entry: 239.3195m³
